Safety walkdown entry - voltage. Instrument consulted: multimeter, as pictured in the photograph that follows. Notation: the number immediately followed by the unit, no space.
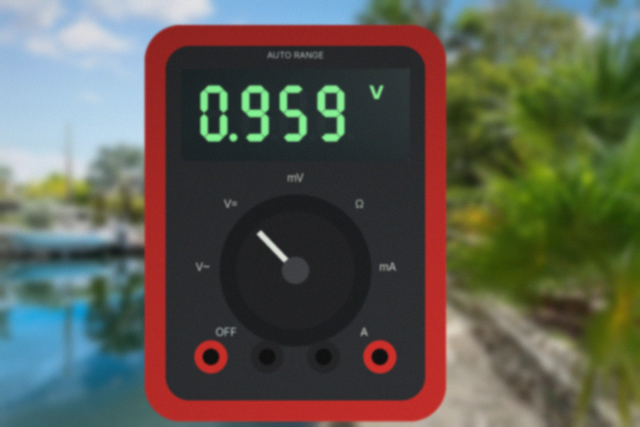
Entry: 0.959V
